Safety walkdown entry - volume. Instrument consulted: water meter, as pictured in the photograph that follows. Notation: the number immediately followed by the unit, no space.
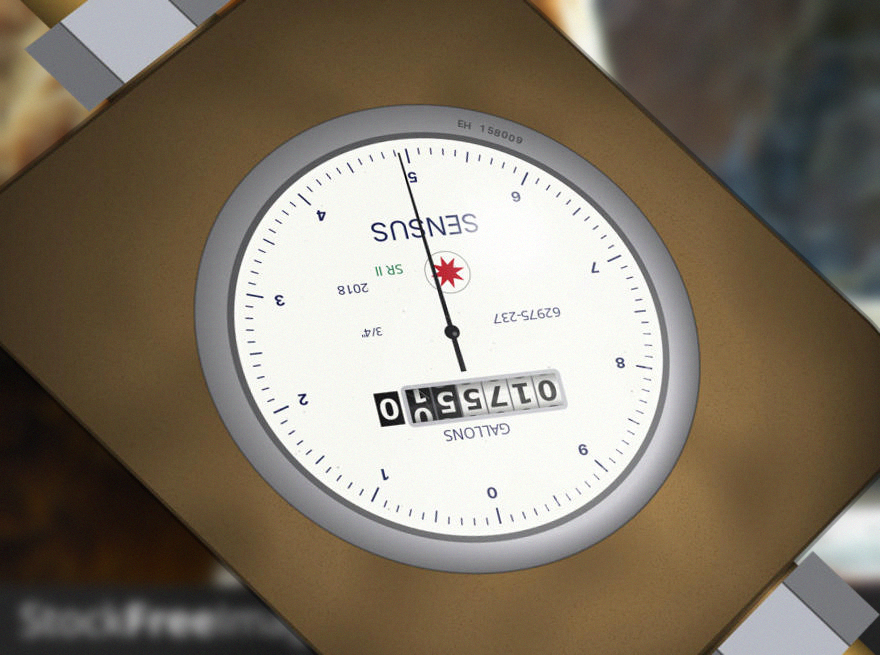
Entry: 175504.9gal
